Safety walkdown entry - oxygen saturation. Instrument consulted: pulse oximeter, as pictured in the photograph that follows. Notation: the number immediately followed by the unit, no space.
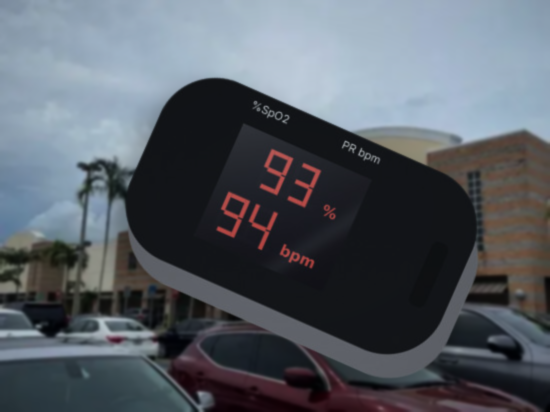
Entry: 93%
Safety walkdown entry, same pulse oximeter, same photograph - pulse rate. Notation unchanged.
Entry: 94bpm
